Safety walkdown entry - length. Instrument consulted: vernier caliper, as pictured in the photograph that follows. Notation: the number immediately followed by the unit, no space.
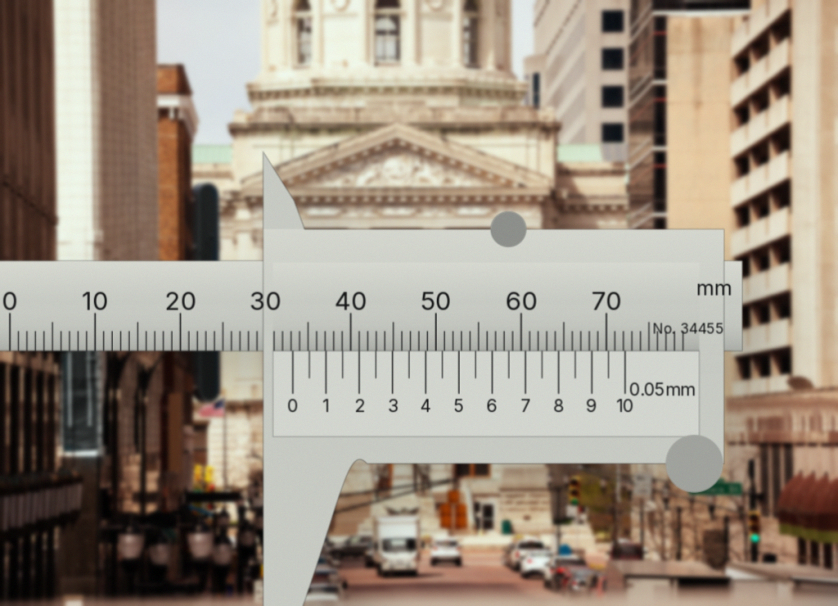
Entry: 33.2mm
